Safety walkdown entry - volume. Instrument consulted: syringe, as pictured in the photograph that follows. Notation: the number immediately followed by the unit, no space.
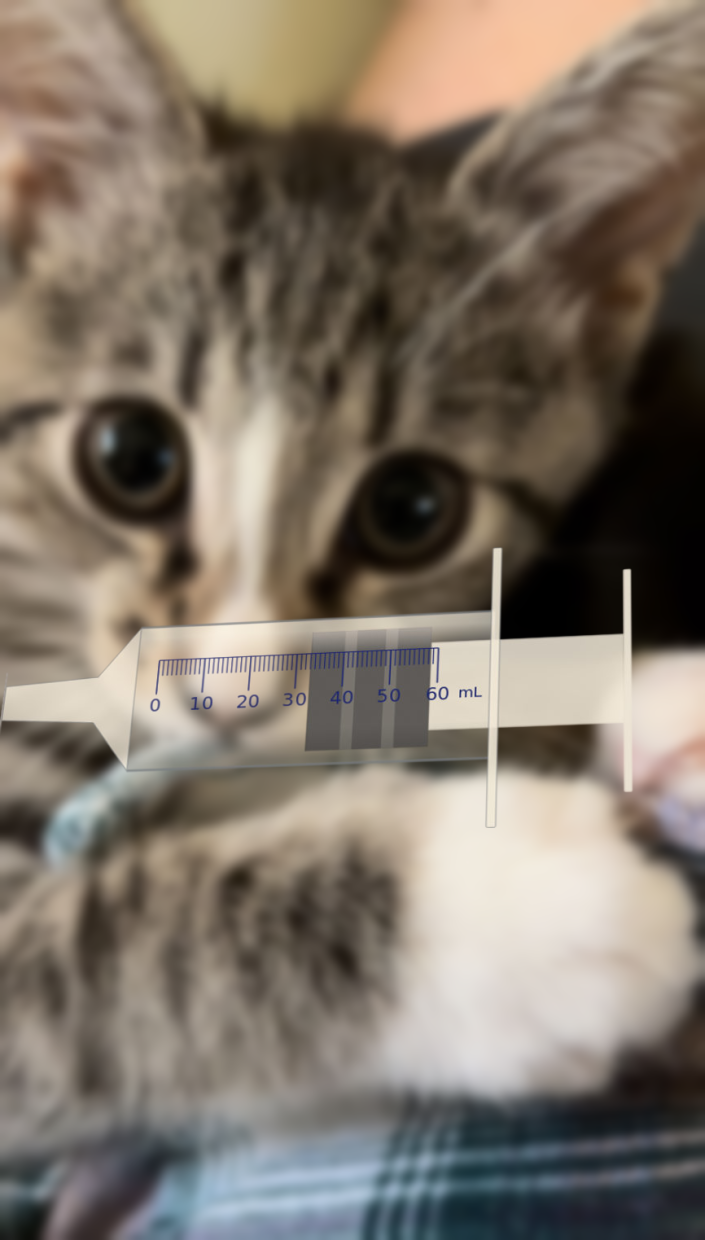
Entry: 33mL
